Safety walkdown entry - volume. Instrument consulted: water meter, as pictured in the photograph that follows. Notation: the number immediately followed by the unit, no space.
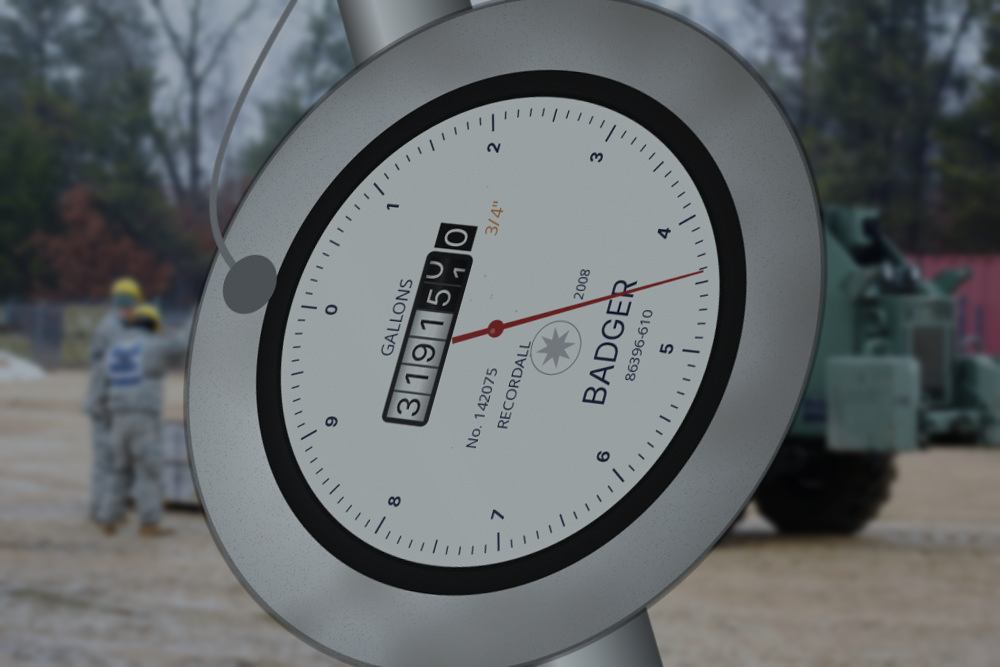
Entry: 3191504.4gal
